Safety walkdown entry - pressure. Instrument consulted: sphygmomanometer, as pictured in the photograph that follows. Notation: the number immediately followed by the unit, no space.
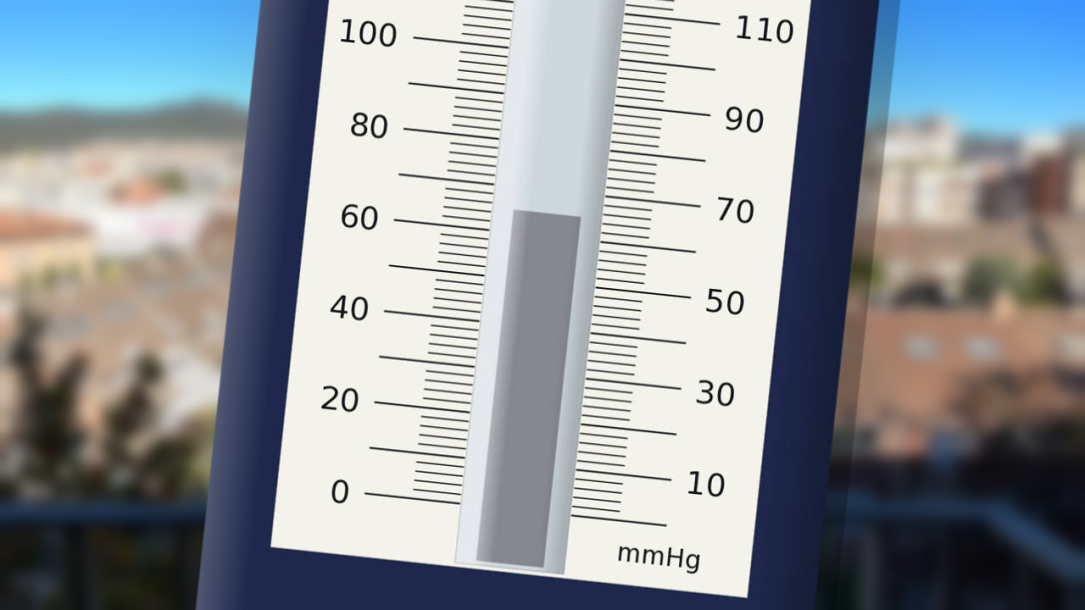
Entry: 65mmHg
